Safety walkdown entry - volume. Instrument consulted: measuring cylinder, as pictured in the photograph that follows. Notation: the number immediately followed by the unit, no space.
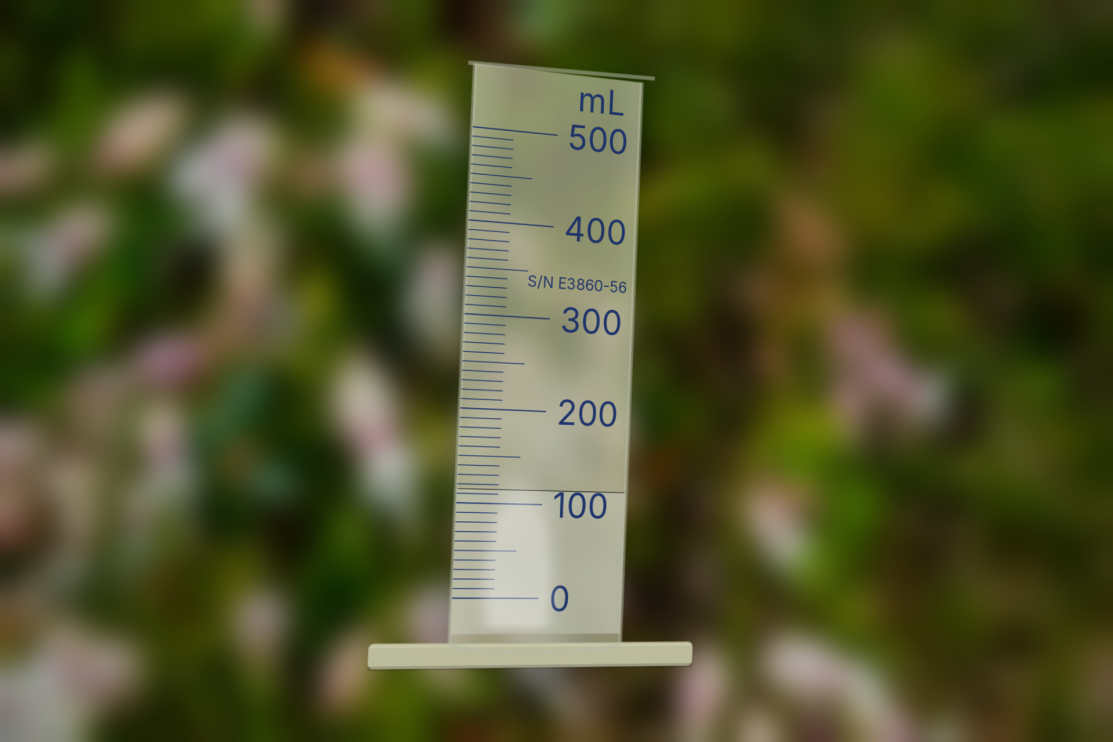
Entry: 115mL
